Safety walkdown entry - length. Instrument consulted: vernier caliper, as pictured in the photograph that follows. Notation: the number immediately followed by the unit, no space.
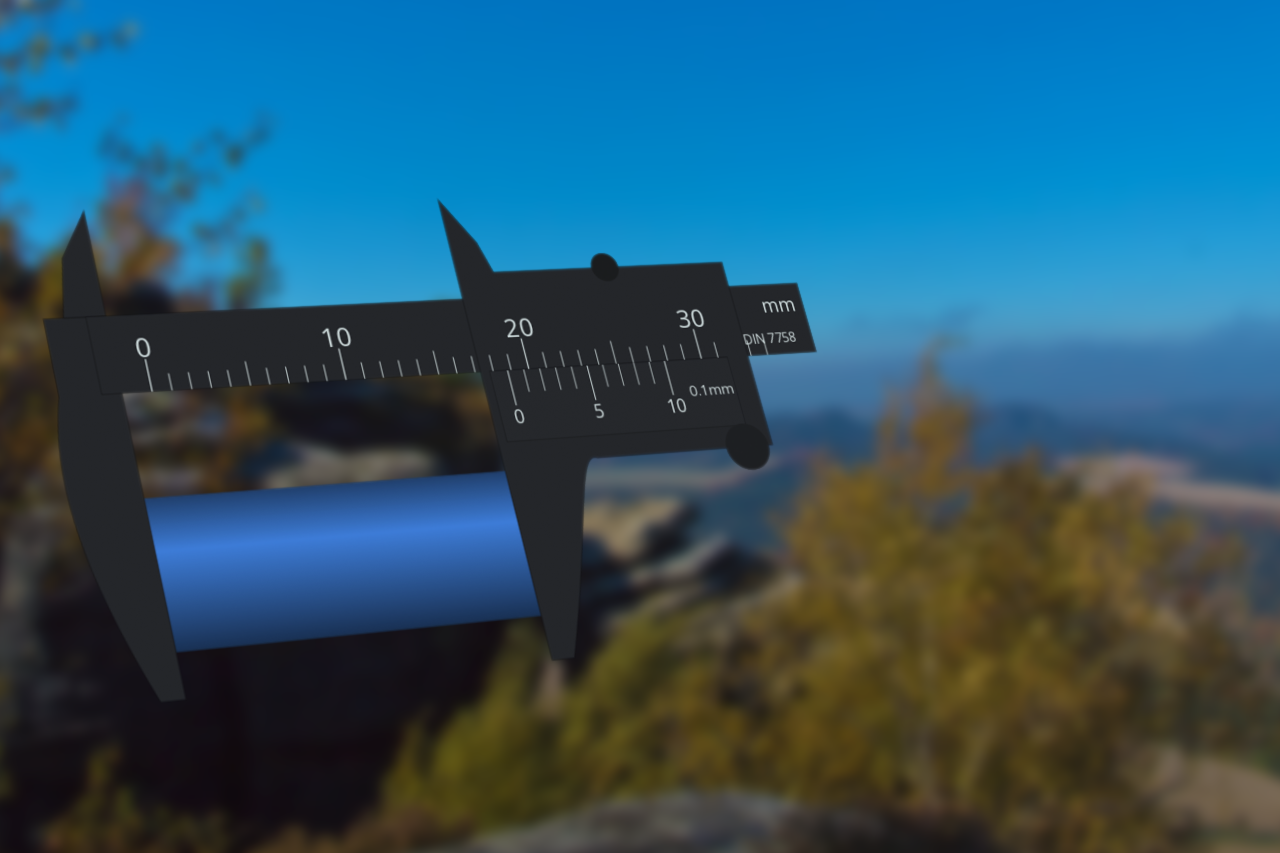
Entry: 18.8mm
